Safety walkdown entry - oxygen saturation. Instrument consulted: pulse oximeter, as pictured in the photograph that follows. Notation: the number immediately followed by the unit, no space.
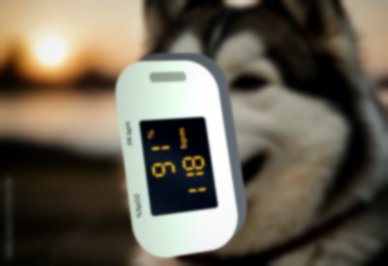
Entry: 91%
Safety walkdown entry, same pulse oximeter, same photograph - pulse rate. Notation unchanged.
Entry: 118bpm
